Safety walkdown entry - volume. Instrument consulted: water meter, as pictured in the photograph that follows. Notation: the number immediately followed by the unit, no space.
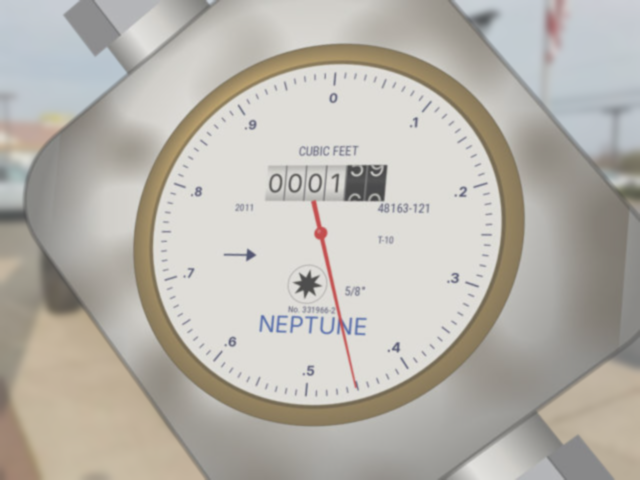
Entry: 159.45ft³
